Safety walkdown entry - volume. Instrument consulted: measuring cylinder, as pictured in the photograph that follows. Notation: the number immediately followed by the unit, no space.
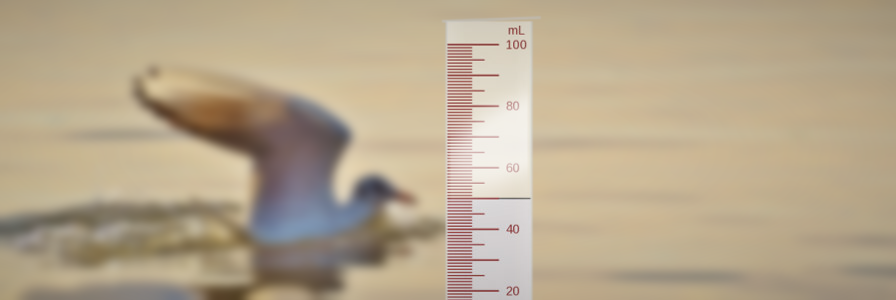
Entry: 50mL
